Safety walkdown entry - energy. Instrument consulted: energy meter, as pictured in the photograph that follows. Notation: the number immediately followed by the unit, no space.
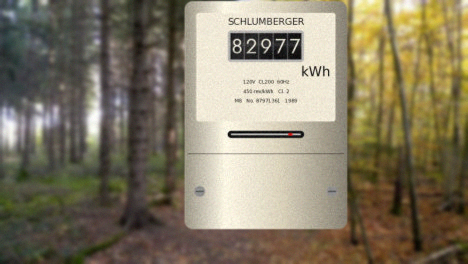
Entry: 82977kWh
